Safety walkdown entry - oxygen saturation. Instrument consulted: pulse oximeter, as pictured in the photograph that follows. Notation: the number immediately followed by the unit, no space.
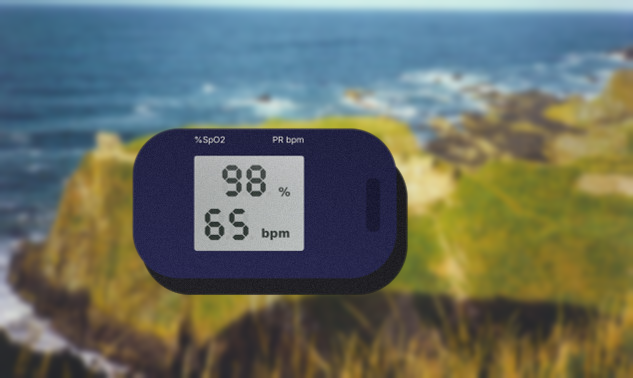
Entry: 98%
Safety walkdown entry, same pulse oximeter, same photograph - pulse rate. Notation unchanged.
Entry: 65bpm
